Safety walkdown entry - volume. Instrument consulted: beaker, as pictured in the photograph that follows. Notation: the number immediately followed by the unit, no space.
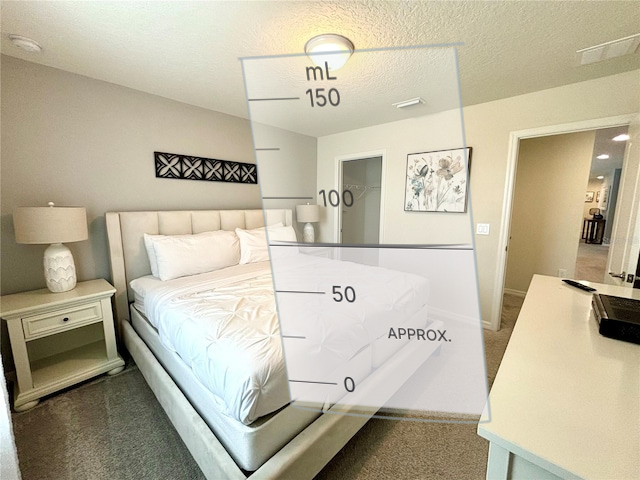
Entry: 75mL
